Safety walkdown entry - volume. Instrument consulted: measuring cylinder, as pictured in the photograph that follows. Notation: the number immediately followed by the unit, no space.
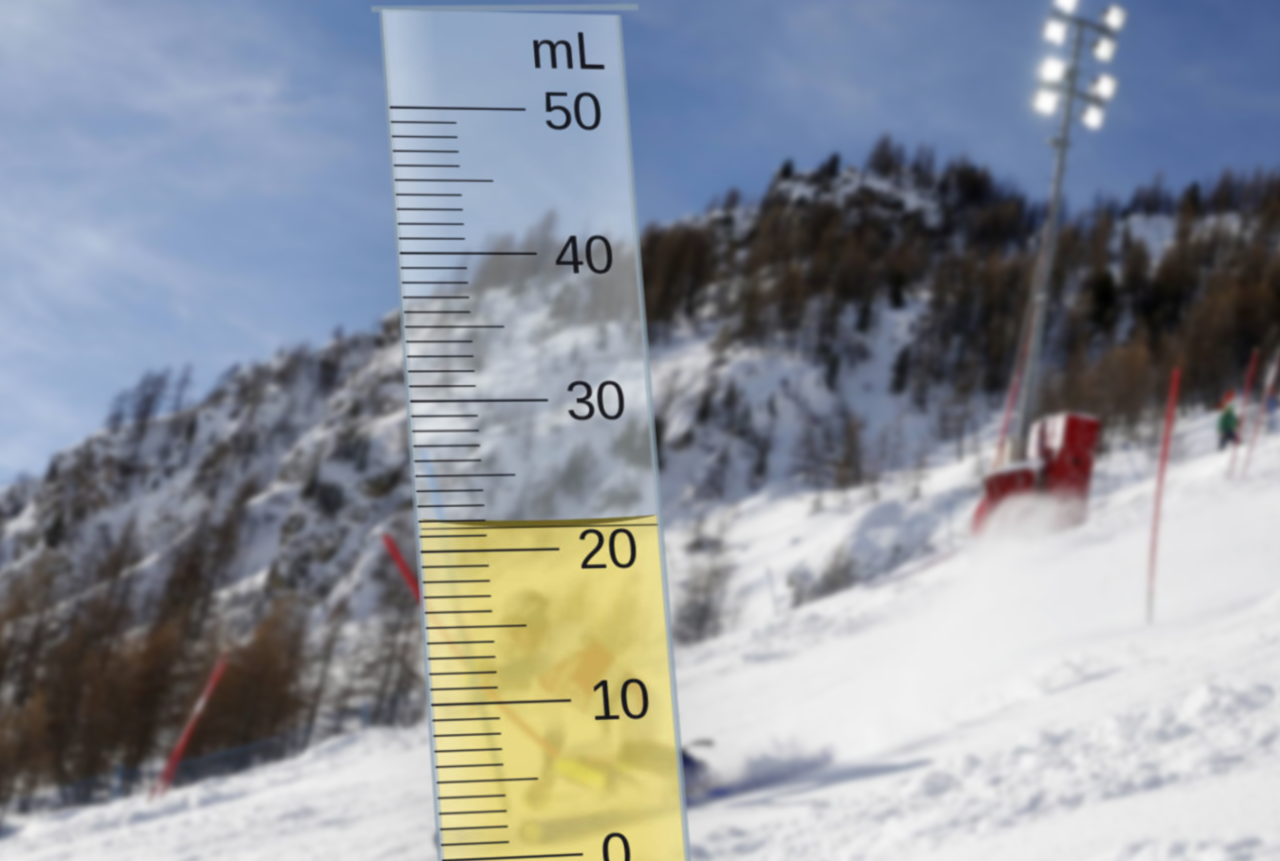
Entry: 21.5mL
